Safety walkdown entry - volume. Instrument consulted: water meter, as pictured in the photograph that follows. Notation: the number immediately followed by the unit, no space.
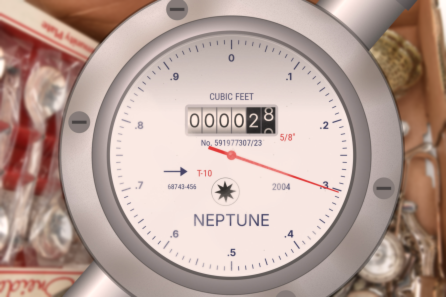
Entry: 28.30ft³
